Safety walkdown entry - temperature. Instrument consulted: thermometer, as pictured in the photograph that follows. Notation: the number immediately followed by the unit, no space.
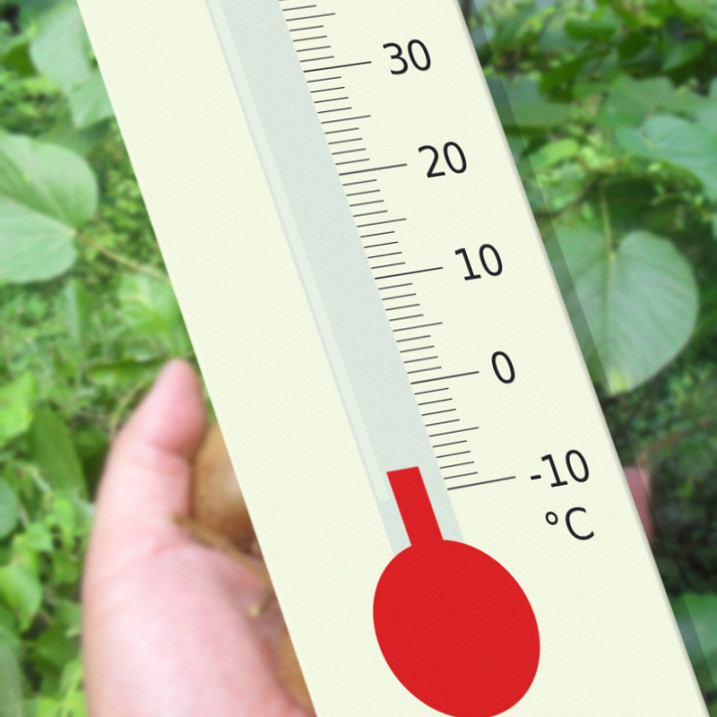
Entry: -7.5°C
